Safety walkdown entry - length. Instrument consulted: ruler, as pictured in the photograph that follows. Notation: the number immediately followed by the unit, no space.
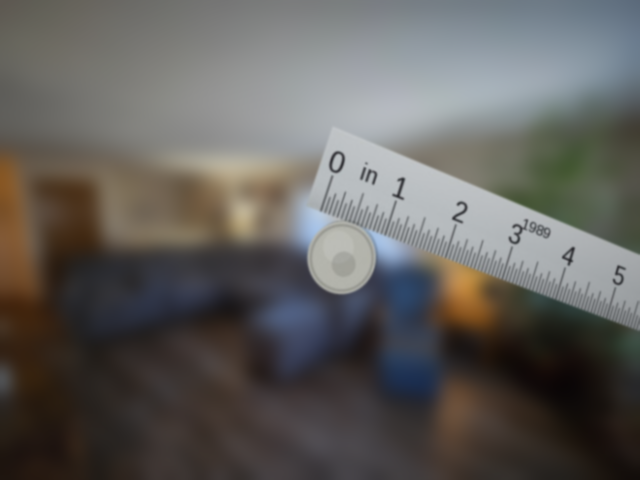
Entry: 1in
